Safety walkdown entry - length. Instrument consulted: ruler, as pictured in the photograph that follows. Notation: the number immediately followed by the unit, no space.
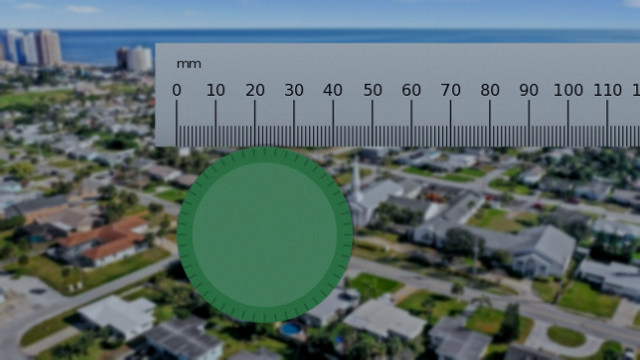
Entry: 45mm
